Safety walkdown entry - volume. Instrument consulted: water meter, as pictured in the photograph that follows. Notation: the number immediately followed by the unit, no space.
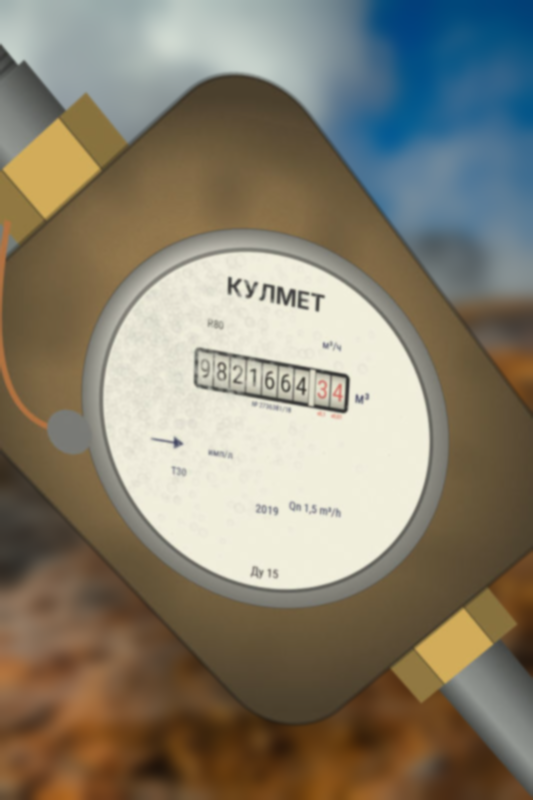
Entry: 9821664.34m³
